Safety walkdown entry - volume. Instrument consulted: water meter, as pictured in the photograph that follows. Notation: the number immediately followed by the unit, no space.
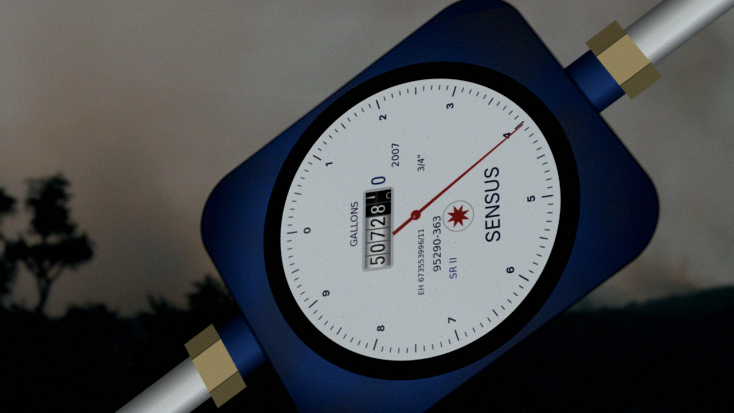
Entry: 5072814.0gal
